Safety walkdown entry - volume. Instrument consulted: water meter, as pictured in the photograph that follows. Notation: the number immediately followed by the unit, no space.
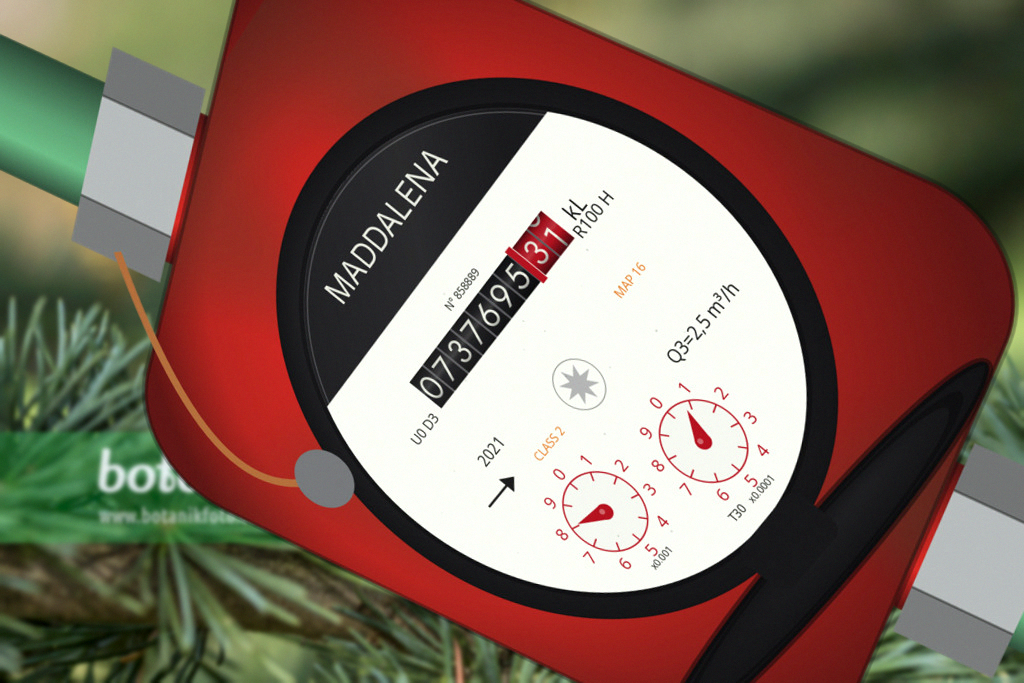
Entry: 737695.3080kL
